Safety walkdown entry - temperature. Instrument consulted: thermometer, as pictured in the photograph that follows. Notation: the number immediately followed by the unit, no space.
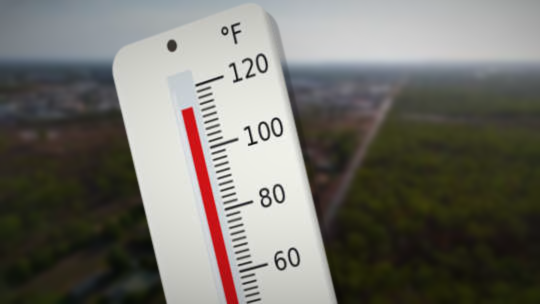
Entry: 114°F
